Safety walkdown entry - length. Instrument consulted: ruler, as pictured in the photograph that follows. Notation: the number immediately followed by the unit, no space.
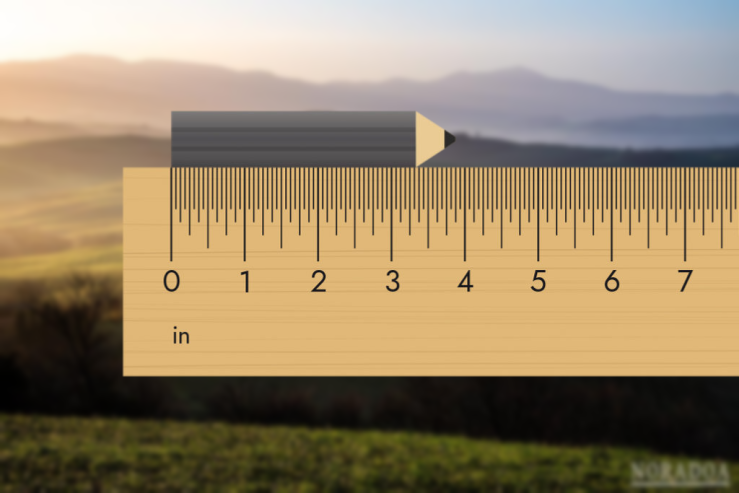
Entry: 3.875in
